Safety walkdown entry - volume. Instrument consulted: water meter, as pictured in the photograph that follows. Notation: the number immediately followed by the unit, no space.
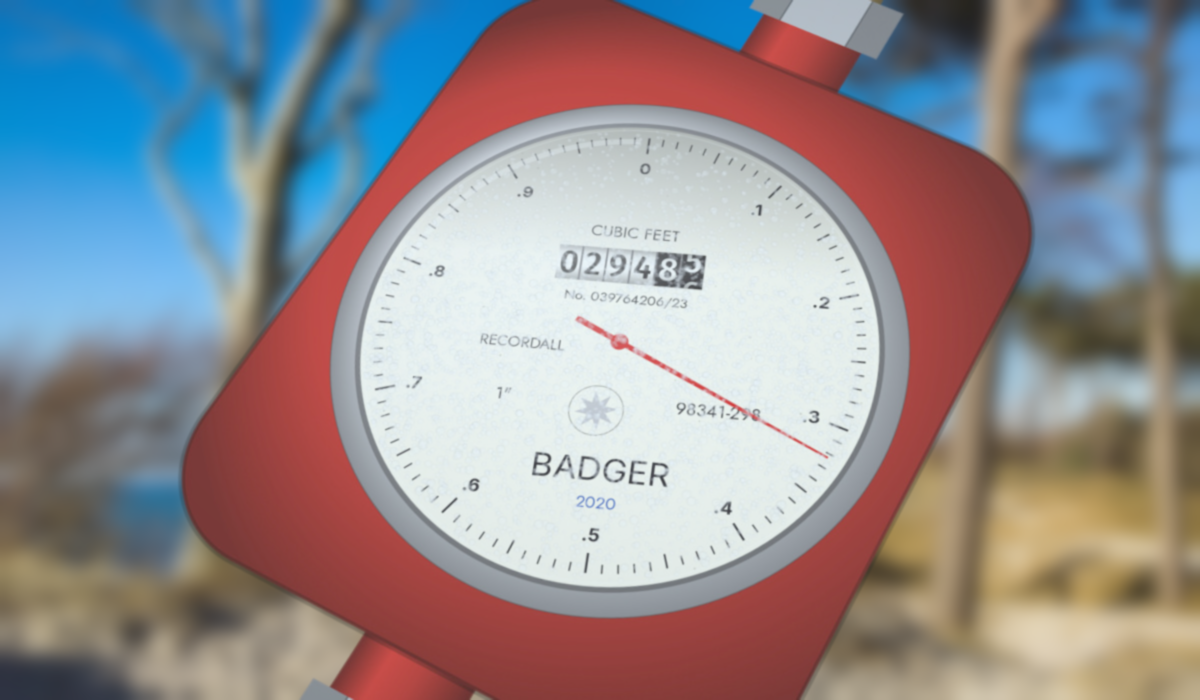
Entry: 29485.32ft³
